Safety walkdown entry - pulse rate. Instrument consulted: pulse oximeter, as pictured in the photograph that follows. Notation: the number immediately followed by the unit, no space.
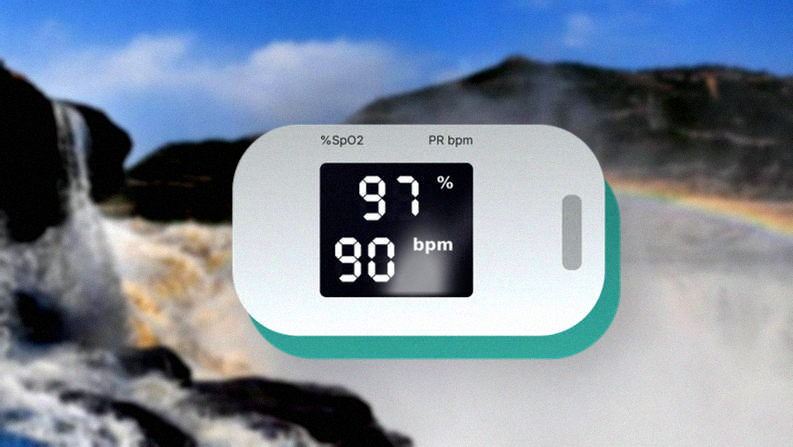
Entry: 90bpm
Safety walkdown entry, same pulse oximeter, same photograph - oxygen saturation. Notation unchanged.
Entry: 97%
